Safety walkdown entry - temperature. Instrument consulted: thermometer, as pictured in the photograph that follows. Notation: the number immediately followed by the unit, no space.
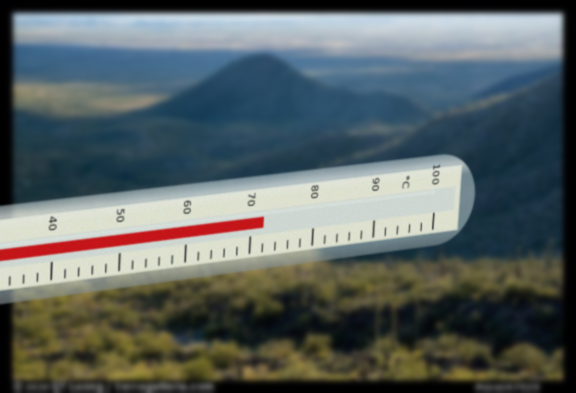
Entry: 72°C
